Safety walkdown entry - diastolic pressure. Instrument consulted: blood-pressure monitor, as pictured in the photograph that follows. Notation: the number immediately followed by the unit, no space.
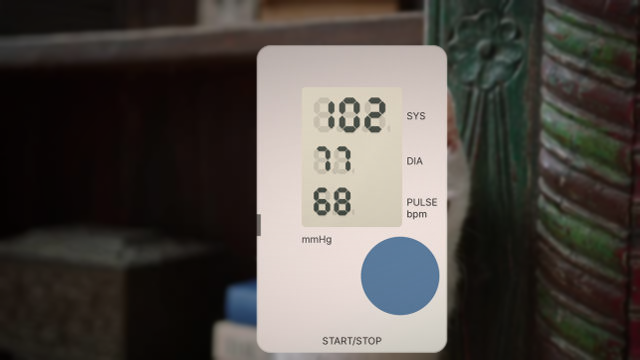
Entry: 77mmHg
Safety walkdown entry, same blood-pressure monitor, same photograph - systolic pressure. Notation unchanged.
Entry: 102mmHg
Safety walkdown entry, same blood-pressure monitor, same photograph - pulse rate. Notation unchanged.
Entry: 68bpm
